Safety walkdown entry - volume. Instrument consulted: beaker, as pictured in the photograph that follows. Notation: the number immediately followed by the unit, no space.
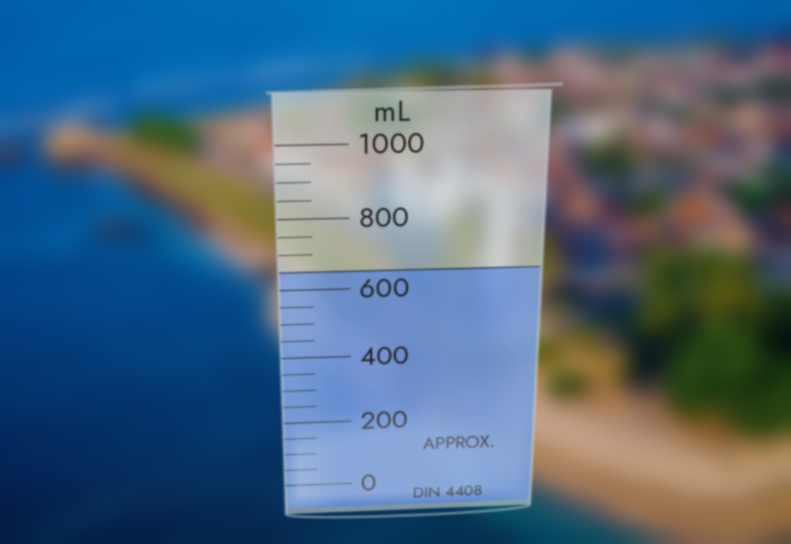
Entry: 650mL
